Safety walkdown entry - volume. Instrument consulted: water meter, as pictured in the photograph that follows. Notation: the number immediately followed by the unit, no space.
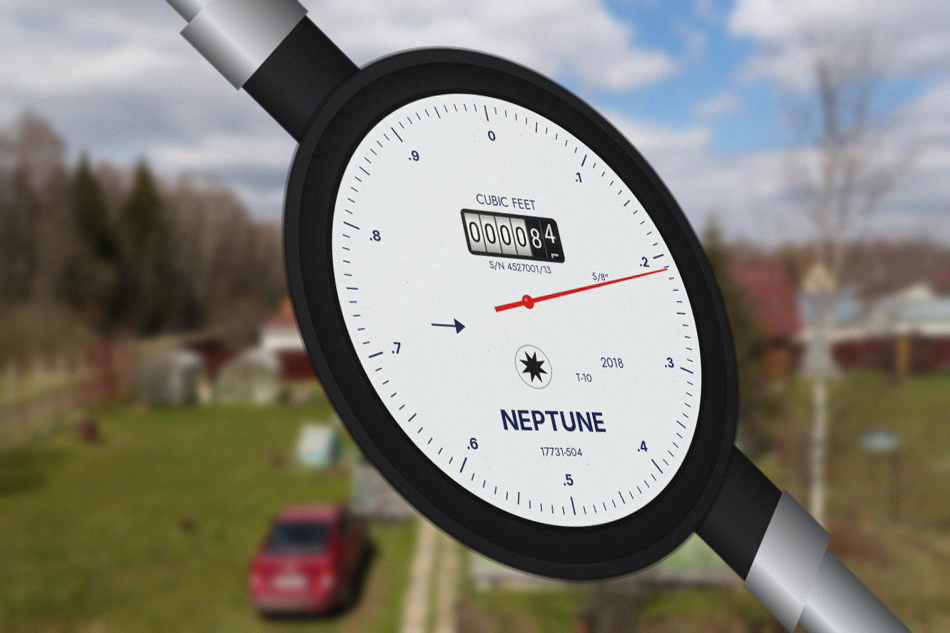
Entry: 84.21ft³
